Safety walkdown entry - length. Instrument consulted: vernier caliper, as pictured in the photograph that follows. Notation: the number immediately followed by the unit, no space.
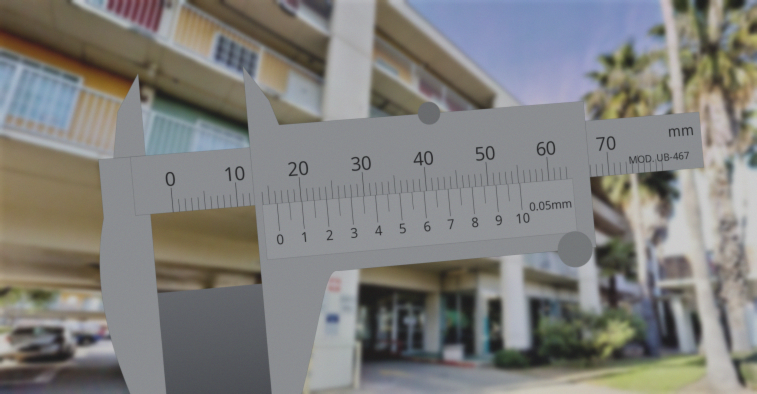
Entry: 16.2mm
